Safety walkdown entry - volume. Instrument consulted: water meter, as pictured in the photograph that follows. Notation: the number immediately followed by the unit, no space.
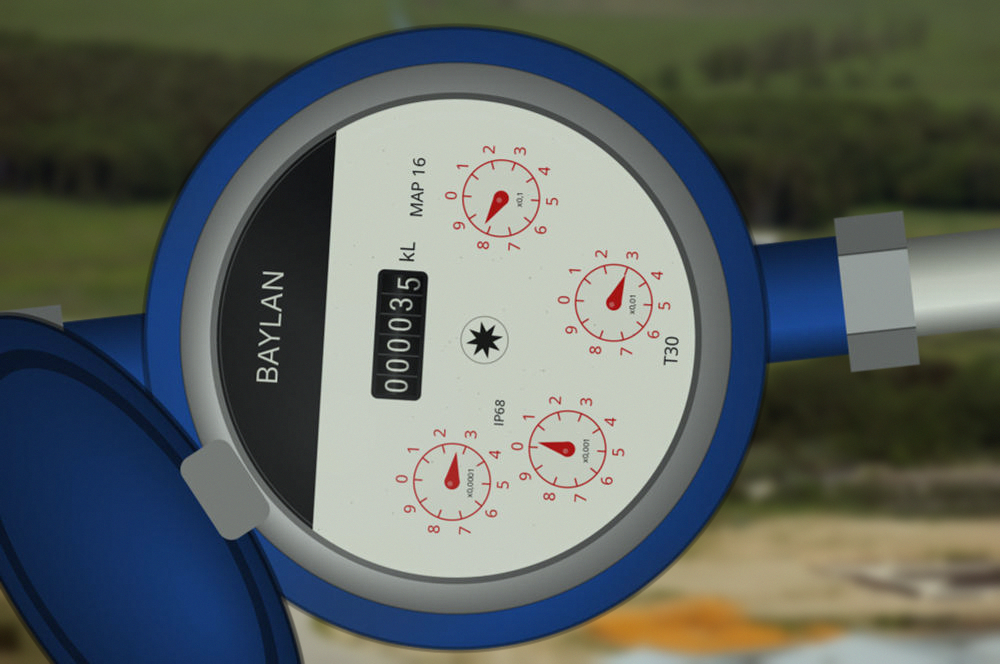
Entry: 34.8302kL
